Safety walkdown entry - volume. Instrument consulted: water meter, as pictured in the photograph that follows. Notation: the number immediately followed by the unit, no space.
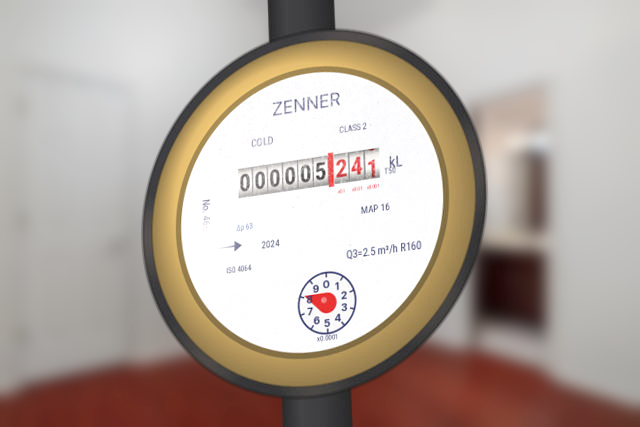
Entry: 5.2408kL
